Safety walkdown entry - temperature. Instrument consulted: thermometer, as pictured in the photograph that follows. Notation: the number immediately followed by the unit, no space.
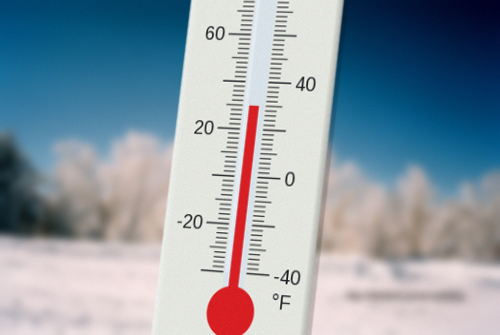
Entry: 30°F
